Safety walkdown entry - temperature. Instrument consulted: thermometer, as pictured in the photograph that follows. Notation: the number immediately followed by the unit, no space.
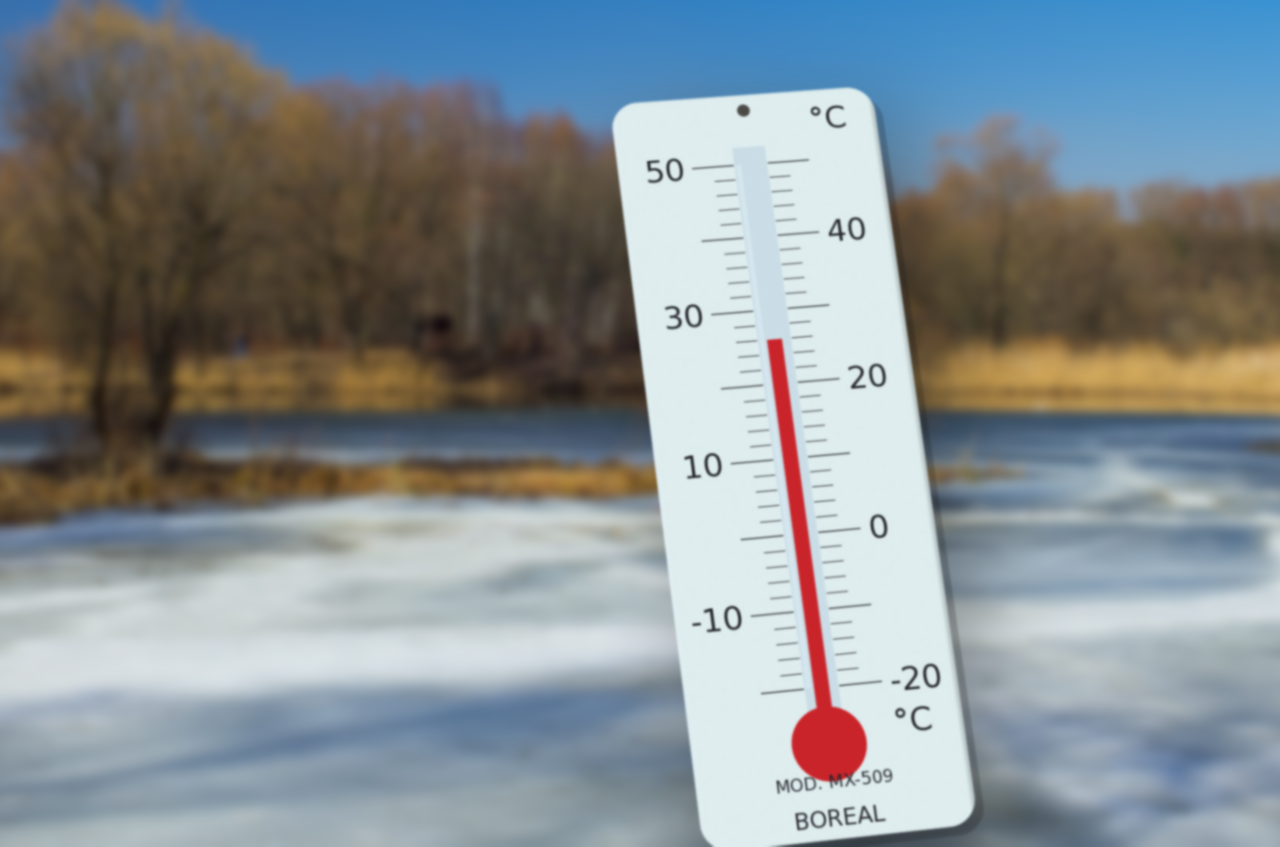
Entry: 26°C
